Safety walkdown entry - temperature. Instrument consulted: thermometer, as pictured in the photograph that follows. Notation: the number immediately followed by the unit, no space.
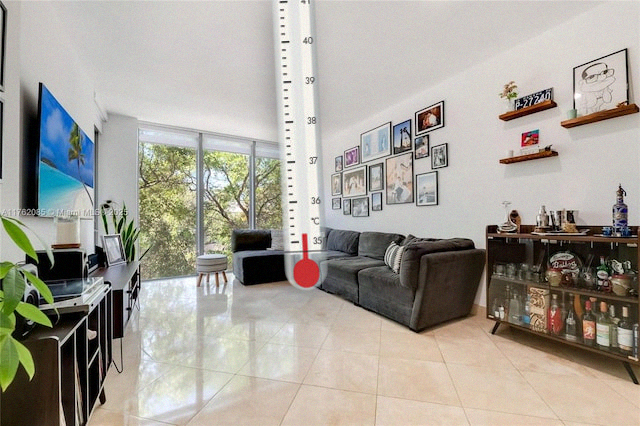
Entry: 35.2°C
